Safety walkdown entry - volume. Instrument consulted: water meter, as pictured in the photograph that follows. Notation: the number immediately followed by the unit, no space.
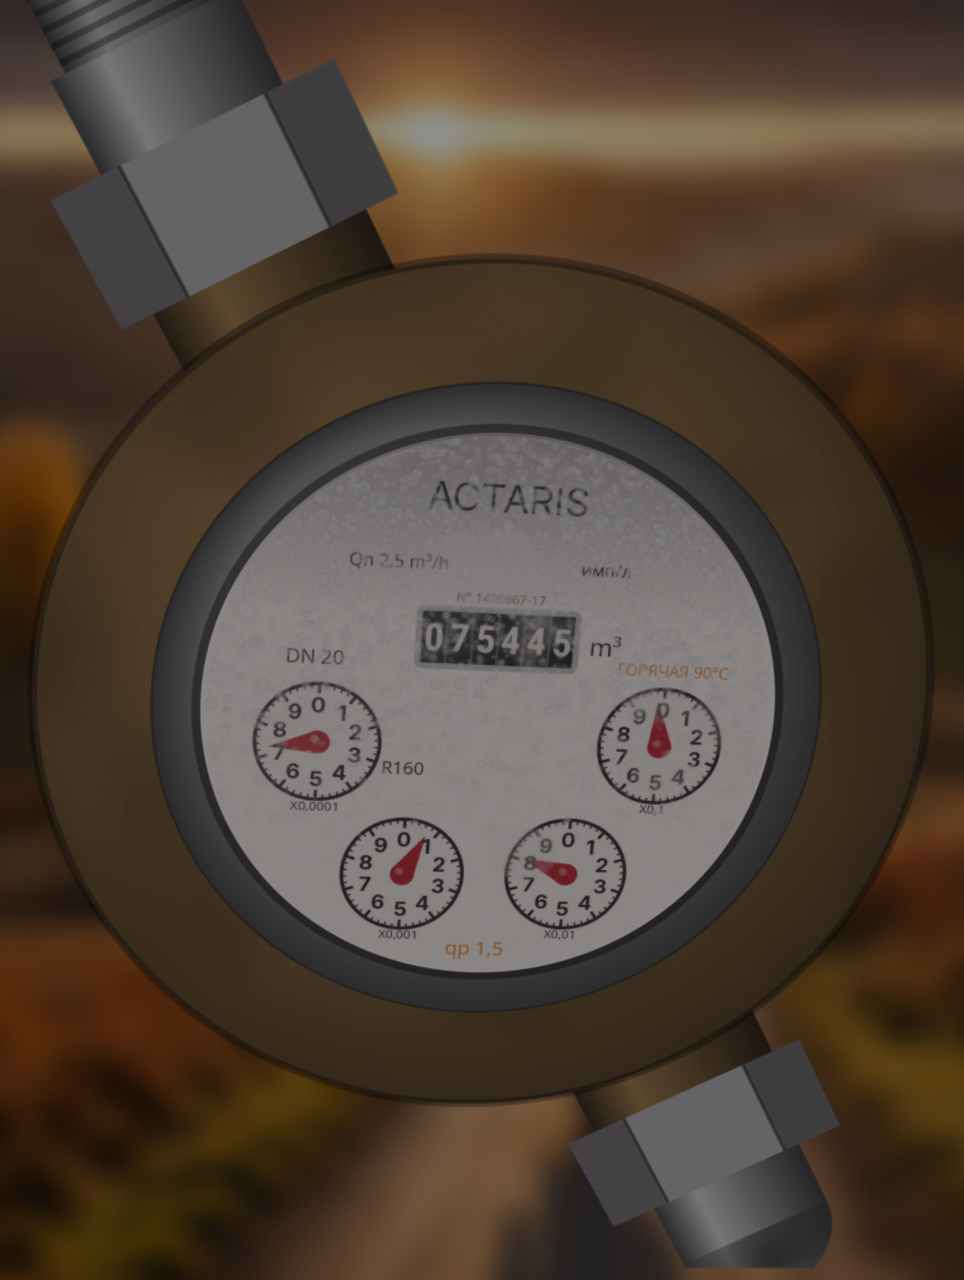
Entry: 75444.9807m³
